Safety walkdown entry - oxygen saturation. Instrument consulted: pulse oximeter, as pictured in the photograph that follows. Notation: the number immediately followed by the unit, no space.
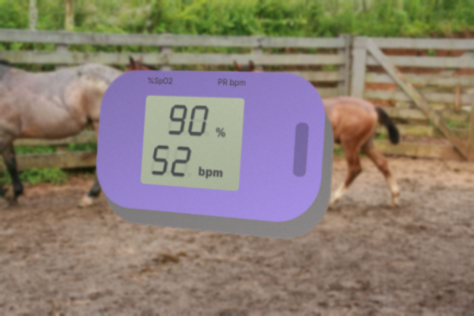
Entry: 90%
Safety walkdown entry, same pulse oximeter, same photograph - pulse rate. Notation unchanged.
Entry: 52bpm
